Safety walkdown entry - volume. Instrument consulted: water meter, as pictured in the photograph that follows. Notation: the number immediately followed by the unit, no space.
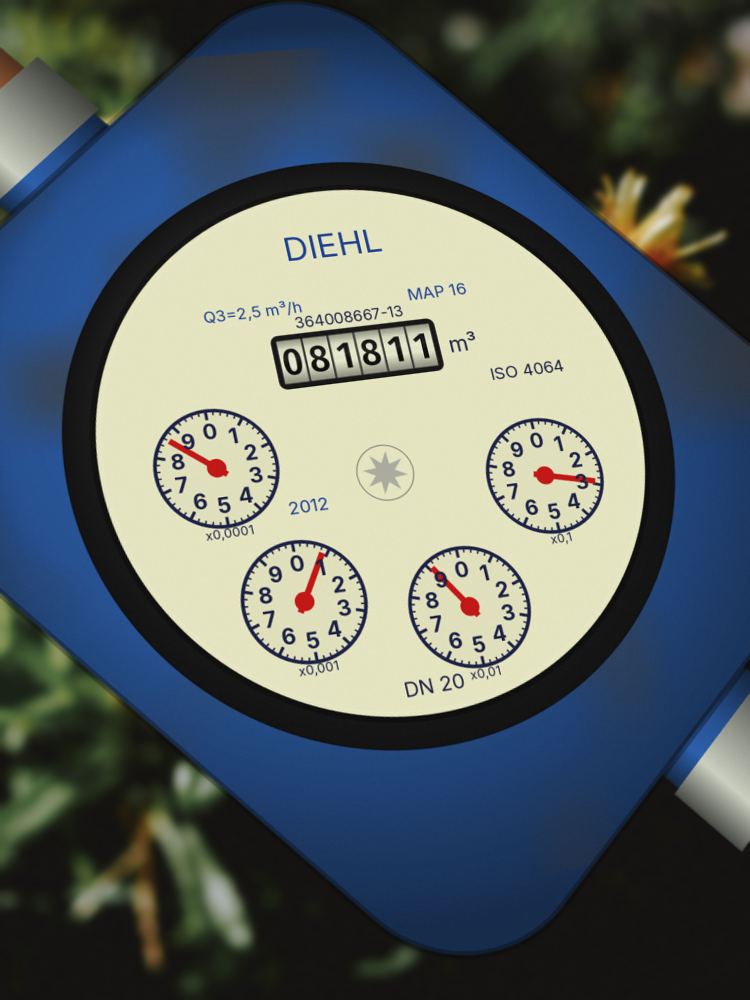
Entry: 81811.2908m³
